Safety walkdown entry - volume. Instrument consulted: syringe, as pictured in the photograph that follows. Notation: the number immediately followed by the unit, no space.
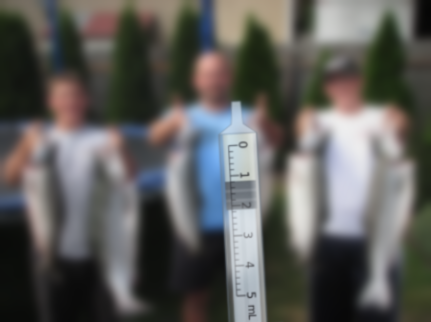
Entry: 1.2mL
